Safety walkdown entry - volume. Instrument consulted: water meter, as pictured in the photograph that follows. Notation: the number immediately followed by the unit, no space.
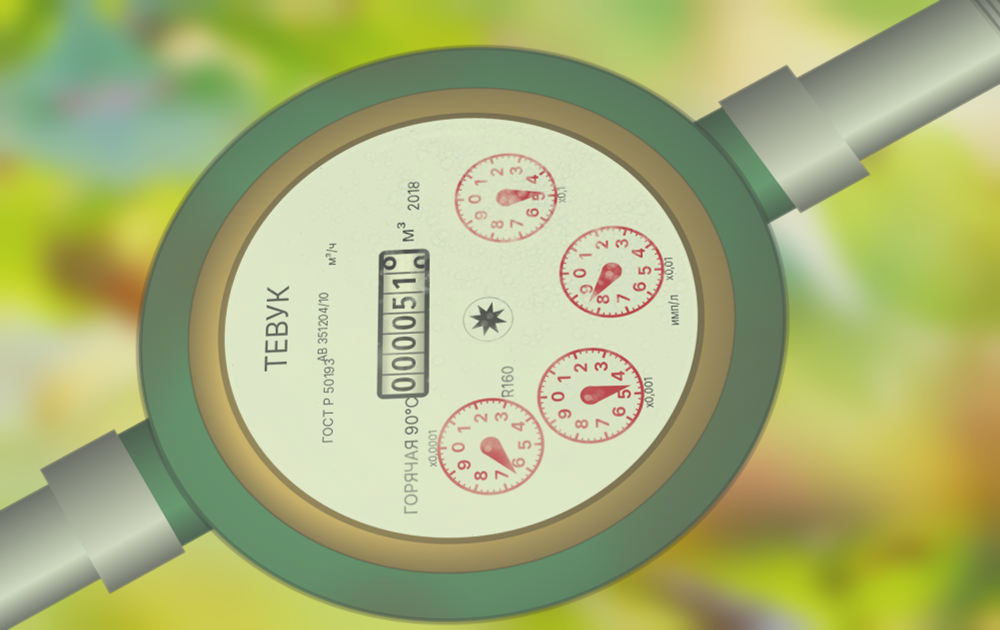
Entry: 518.4846m³
